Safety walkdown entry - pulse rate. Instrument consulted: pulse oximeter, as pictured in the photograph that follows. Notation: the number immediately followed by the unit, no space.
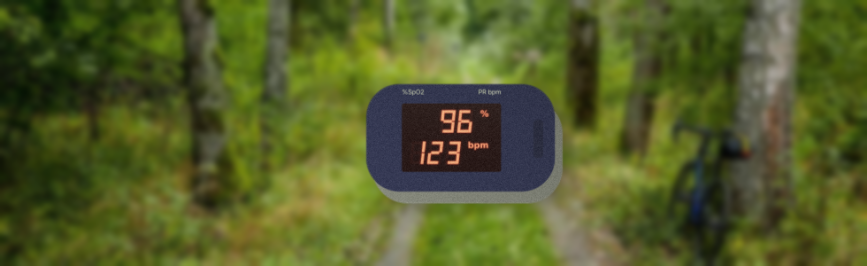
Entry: 123bpm
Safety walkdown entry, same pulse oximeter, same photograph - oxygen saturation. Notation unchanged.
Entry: 96%
